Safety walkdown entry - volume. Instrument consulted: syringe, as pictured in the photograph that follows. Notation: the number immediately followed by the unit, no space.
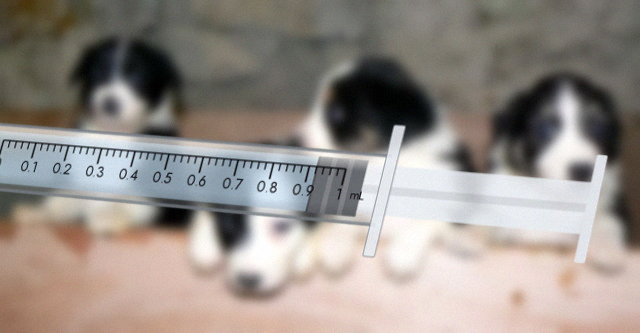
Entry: 0.92mL
